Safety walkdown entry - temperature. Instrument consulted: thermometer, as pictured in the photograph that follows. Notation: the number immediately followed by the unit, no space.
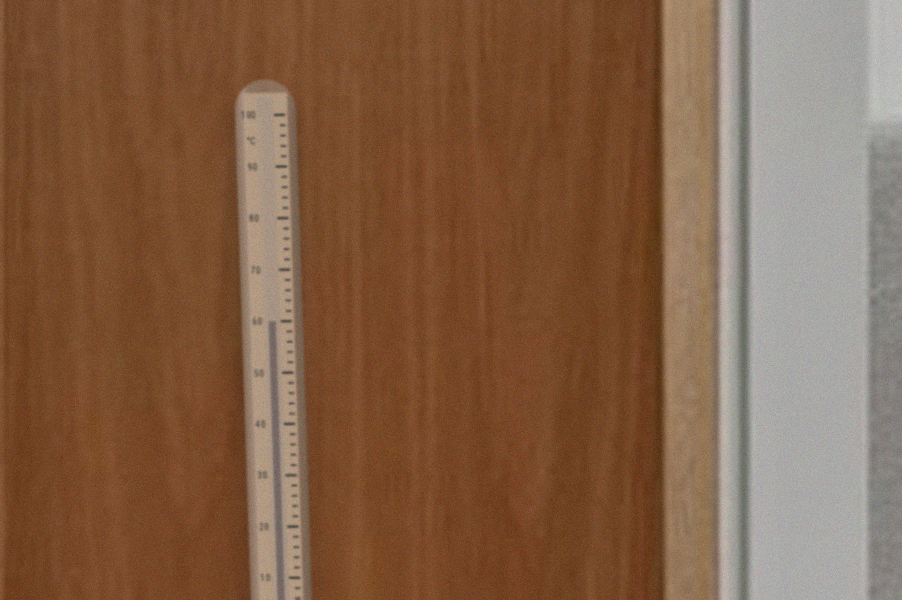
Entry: 60°C
